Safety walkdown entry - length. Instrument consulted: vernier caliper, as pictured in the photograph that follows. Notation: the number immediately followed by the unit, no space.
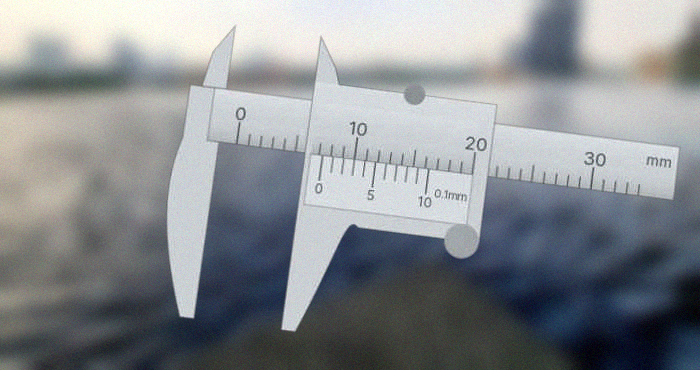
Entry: 7.3mm
